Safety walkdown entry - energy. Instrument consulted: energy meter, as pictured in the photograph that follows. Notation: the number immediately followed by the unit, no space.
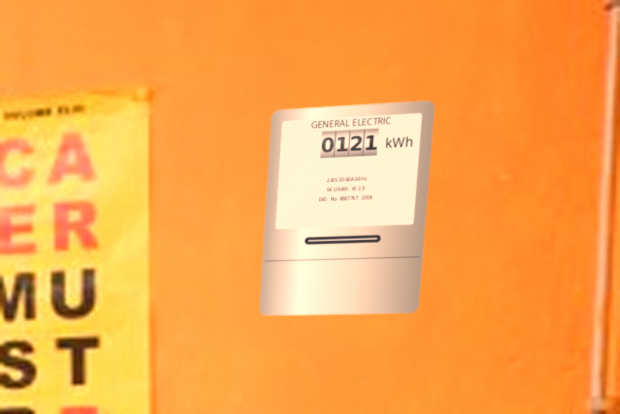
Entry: 121kWh
